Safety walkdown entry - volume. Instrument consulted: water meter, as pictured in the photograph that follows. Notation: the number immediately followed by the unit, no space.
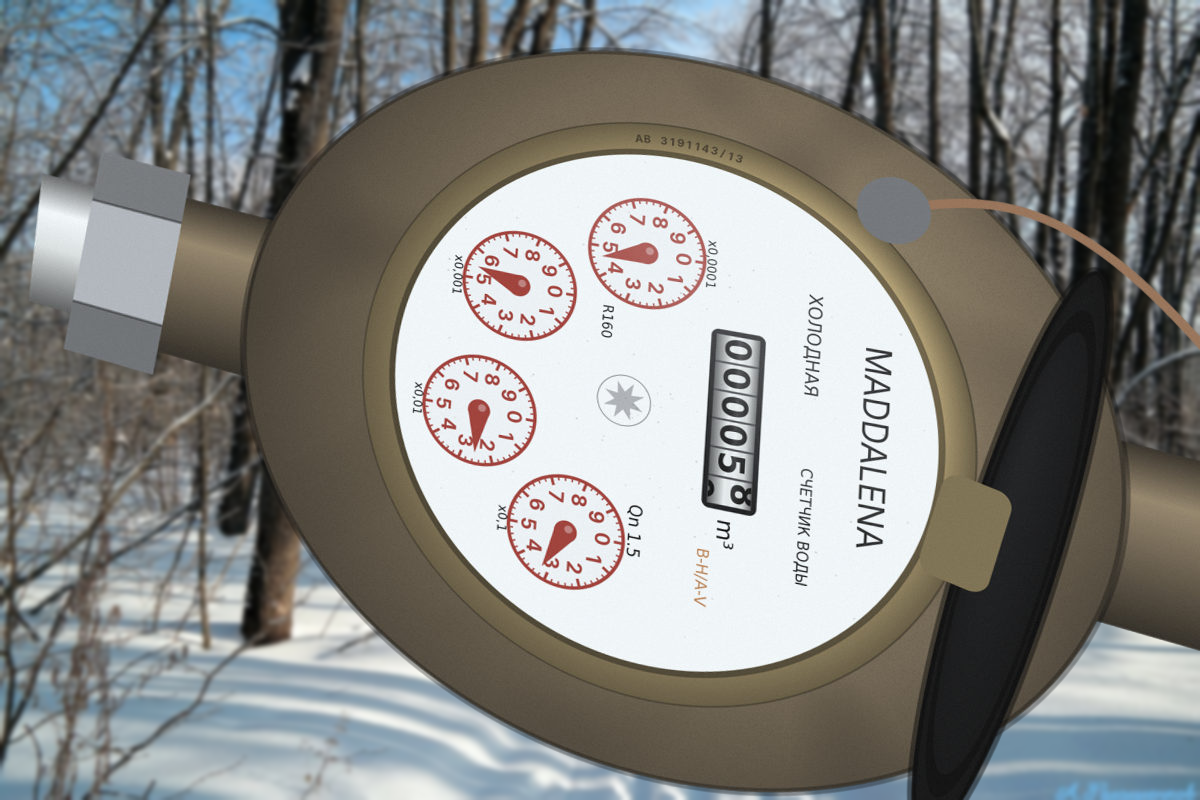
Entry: 58.3254m³
